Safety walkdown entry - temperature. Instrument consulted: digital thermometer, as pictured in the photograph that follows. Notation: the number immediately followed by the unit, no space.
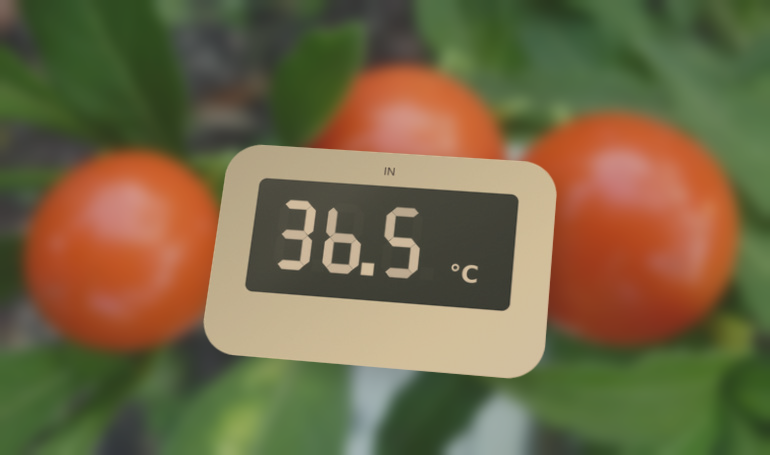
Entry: 36.5°C
